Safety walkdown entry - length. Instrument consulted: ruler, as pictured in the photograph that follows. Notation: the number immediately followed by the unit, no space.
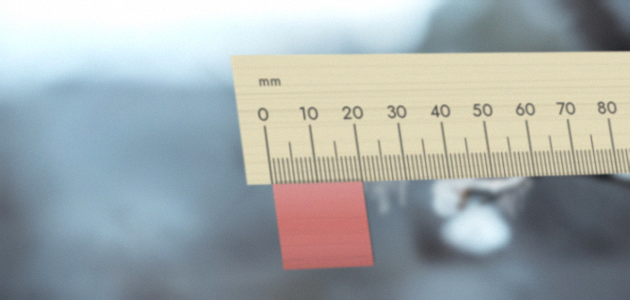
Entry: 20mm
